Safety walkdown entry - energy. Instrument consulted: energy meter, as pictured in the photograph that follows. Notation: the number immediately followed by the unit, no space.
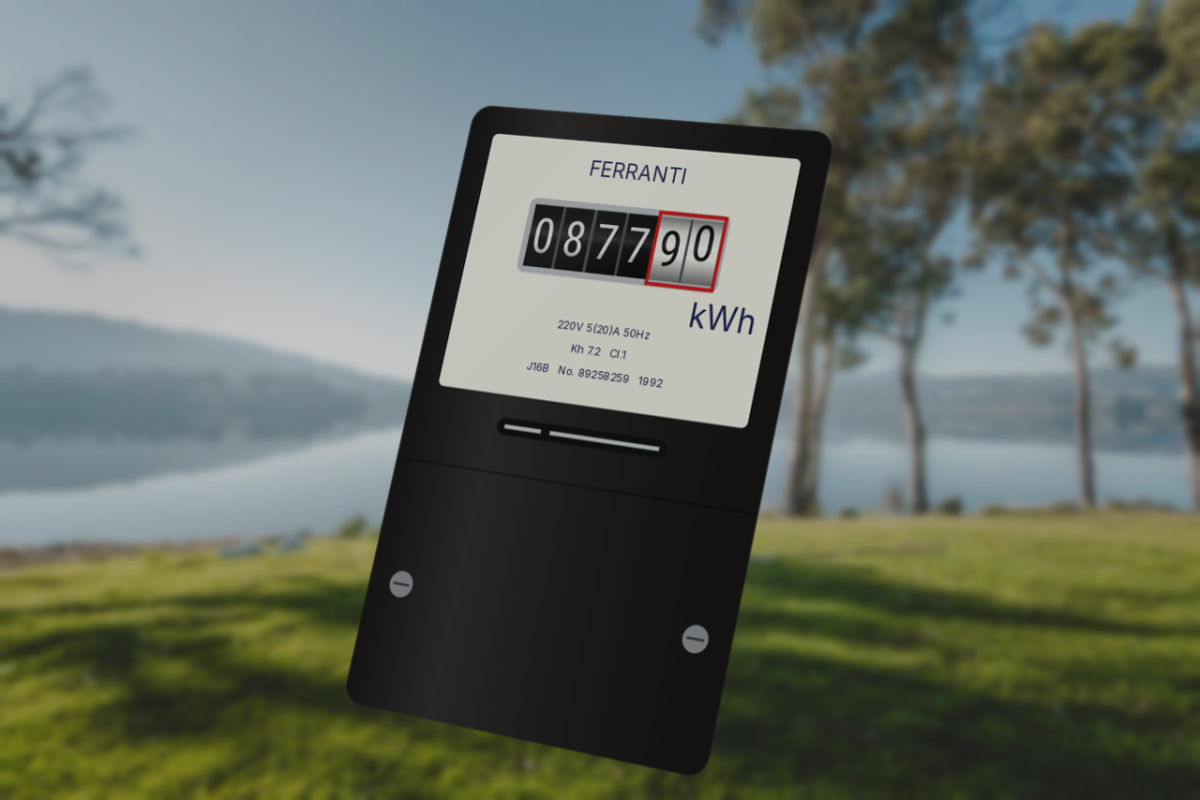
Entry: 877.90kWh
